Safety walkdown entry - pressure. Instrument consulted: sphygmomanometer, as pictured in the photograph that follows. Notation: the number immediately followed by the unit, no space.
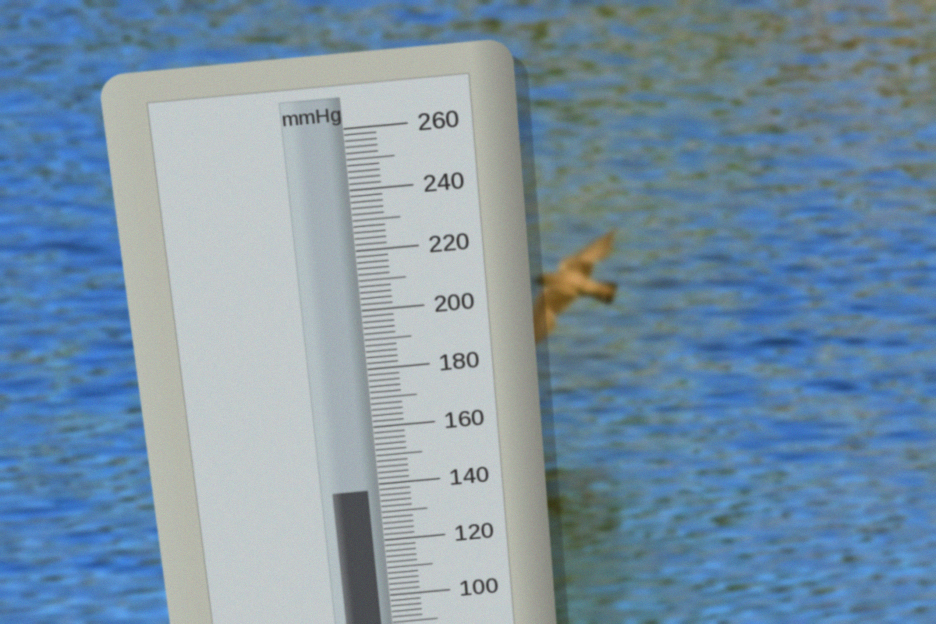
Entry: 138mmHg
